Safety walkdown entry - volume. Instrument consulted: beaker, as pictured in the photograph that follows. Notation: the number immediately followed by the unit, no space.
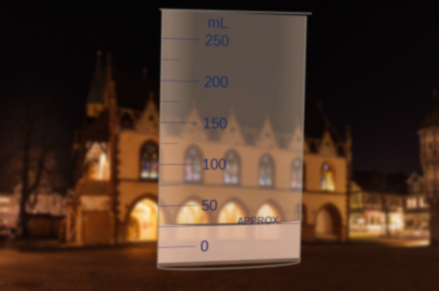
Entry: 25mL
